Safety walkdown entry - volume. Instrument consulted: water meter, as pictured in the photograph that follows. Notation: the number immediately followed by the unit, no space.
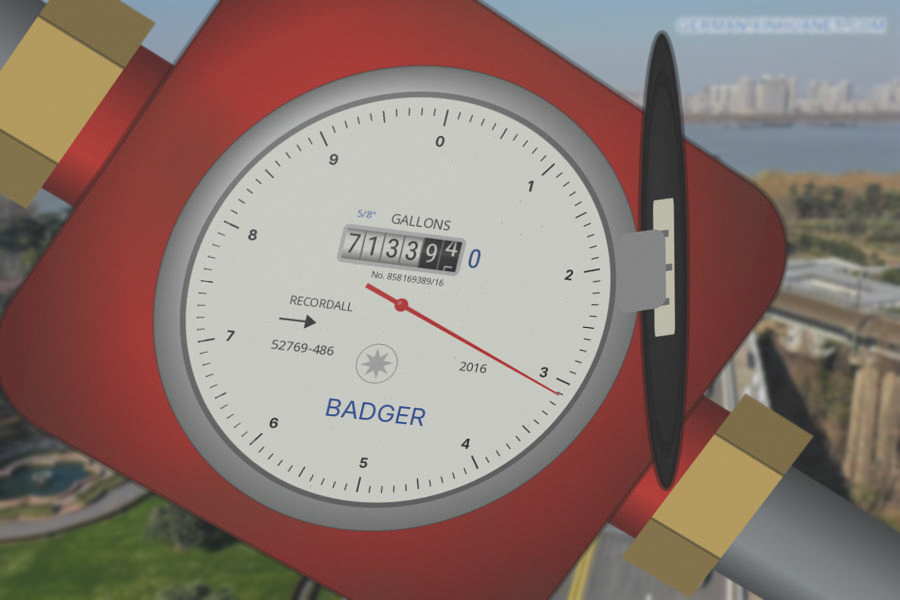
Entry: 7133943.1gal
